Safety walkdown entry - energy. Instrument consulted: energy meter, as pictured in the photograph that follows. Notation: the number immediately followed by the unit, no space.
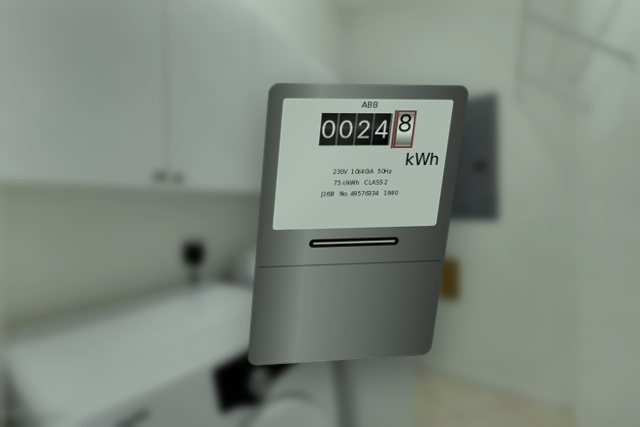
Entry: 24.8kWh
